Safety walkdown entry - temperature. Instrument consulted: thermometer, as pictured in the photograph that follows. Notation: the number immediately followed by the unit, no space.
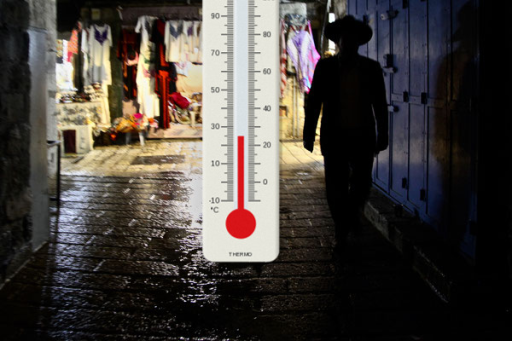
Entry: 25°C
